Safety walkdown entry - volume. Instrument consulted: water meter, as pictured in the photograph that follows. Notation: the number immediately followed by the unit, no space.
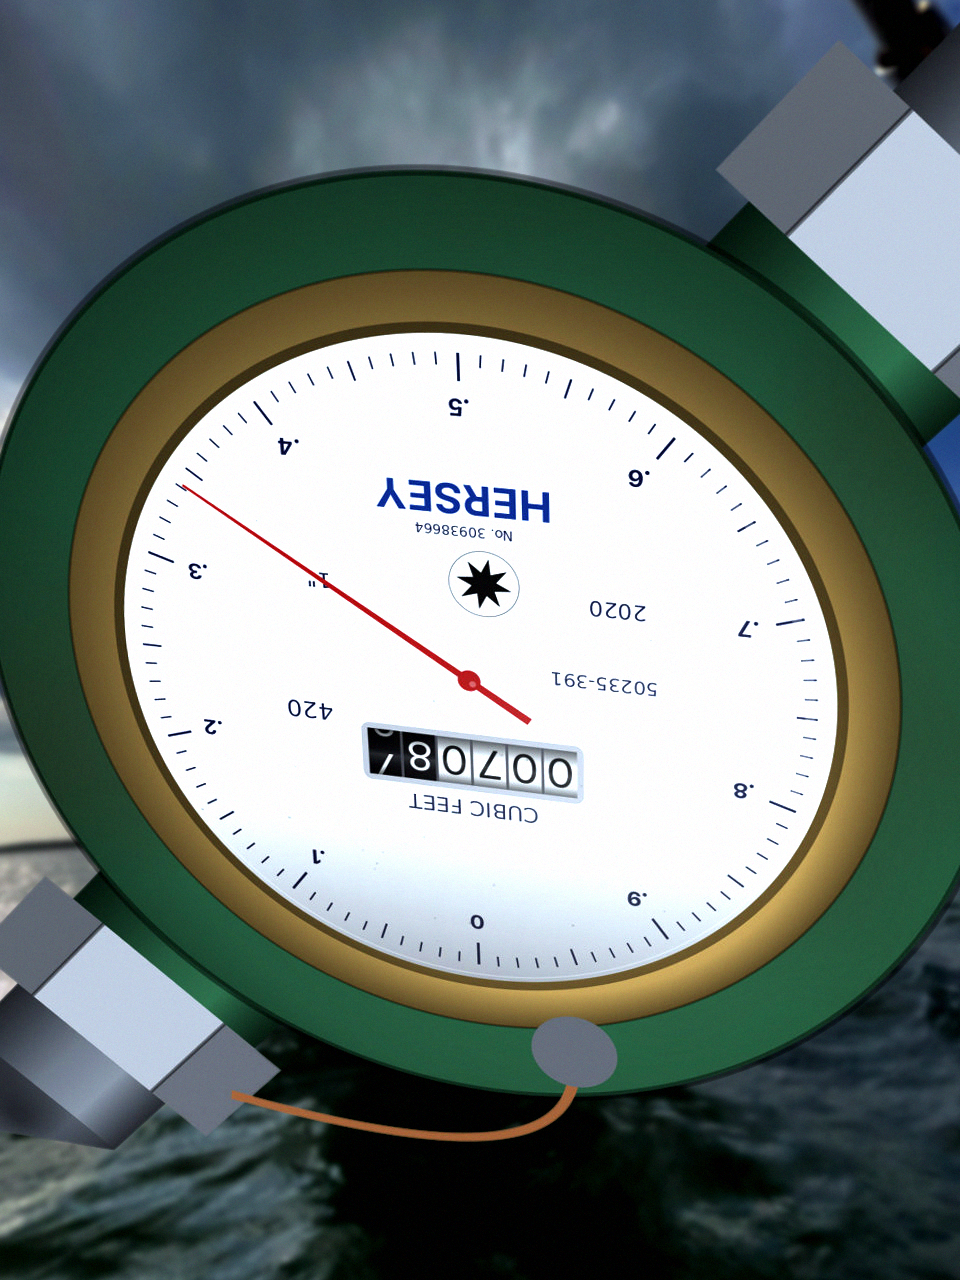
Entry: 7087.34ft³
